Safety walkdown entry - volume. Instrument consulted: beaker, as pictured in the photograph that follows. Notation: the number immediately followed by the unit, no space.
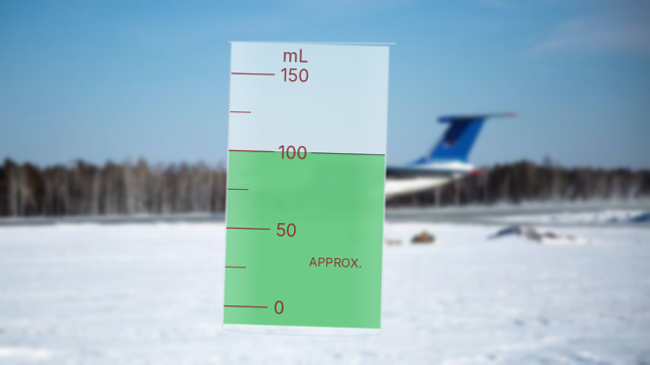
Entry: 100mL
